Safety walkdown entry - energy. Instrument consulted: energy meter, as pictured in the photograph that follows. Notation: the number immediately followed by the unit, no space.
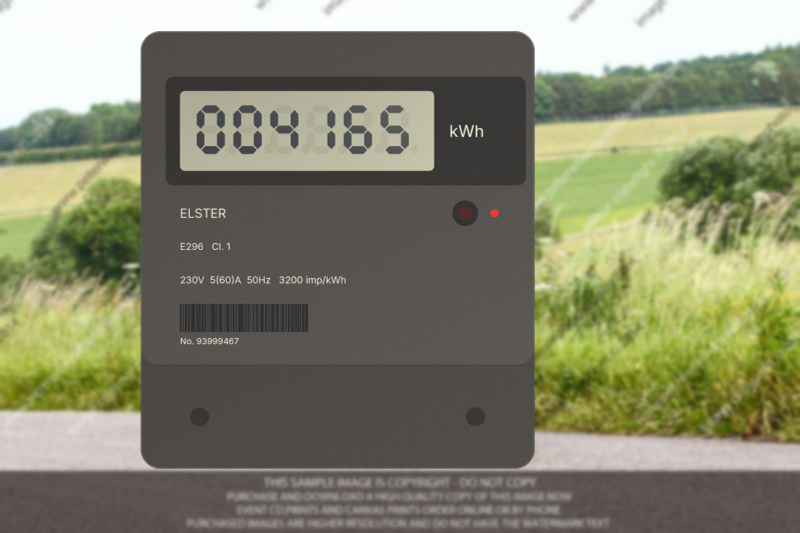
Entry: 4165kWh
